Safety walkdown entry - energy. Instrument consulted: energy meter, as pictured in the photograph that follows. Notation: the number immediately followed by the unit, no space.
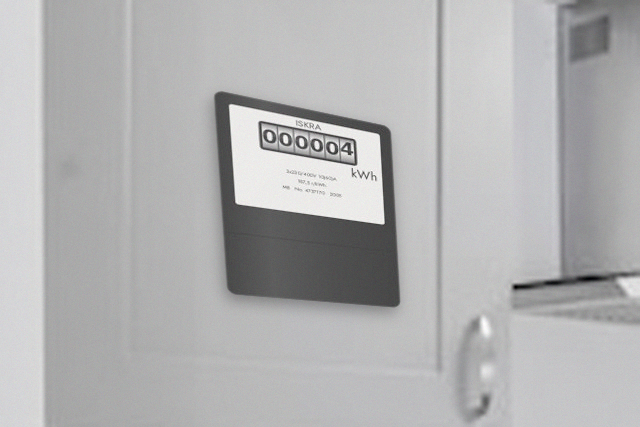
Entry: 4kWh
